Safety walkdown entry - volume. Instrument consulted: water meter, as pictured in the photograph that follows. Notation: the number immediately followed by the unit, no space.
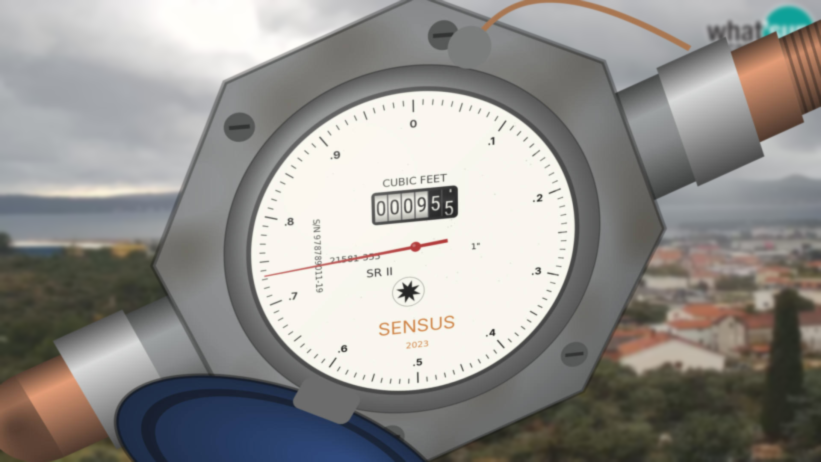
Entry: 954.73ft³
